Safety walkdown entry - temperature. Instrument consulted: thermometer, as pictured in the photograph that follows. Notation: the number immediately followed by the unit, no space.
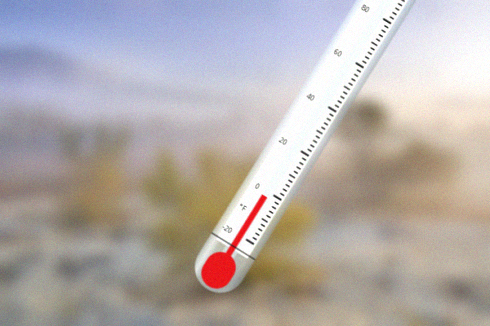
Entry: -2°F
